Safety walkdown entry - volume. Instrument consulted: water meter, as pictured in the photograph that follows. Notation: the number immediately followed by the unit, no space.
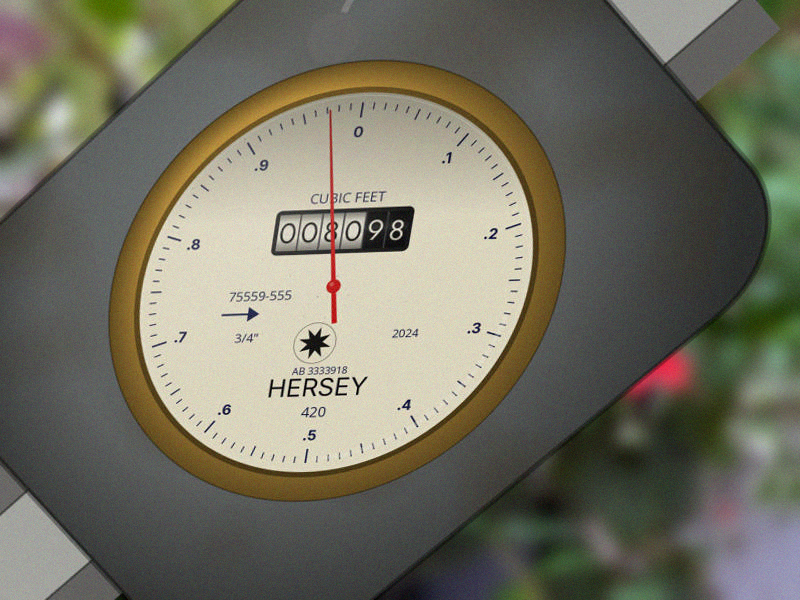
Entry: 8097.97ft³
